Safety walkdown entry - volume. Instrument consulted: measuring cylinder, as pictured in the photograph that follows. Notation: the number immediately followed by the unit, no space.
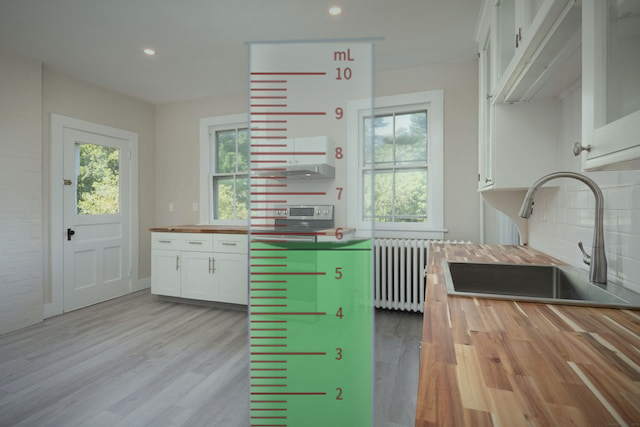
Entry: 5.6mL
